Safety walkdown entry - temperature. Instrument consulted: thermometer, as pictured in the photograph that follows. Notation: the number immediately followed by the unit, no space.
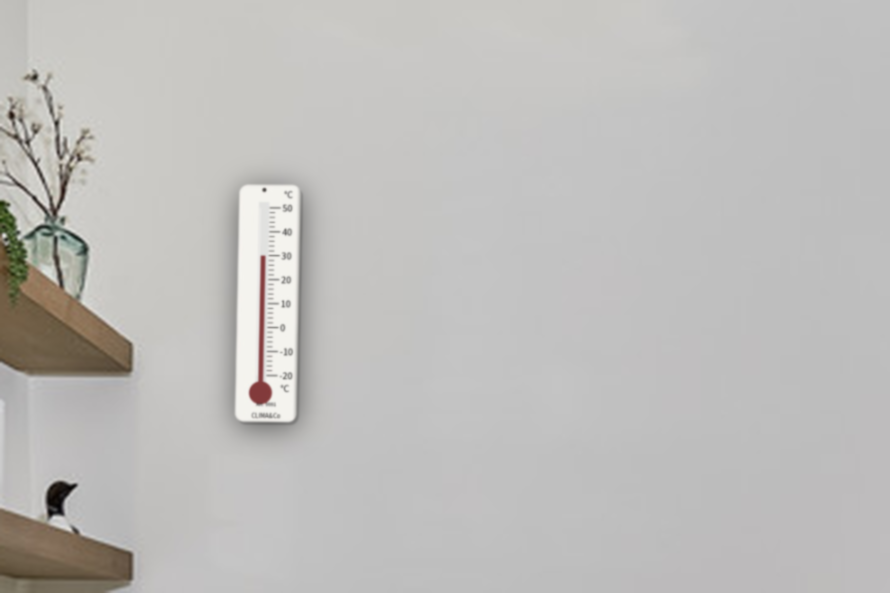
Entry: 30°C
